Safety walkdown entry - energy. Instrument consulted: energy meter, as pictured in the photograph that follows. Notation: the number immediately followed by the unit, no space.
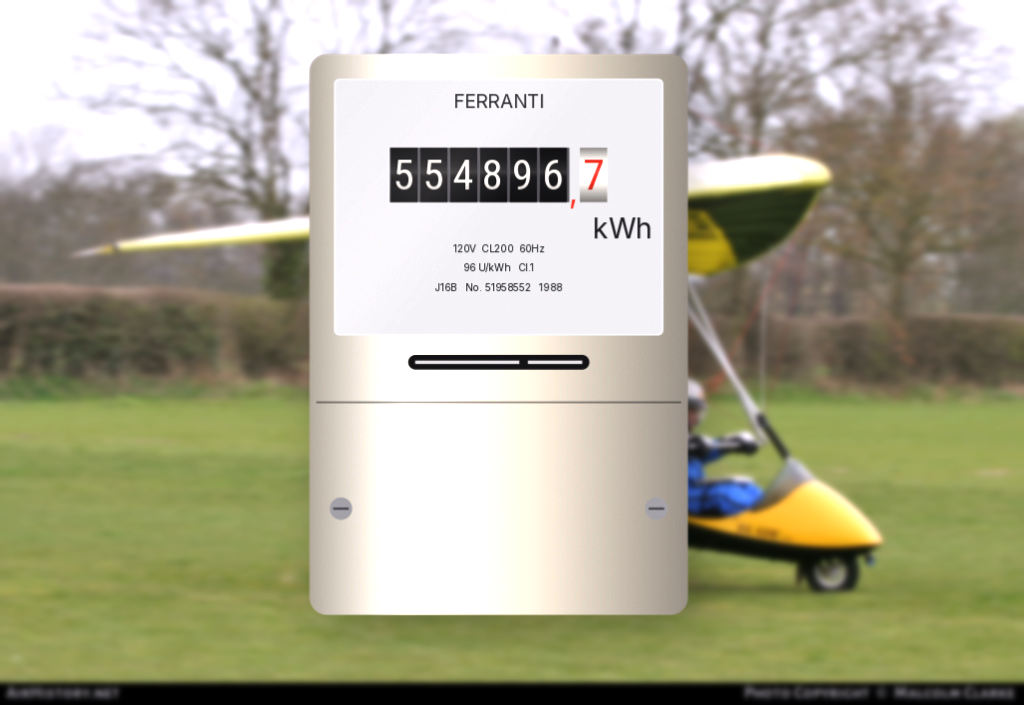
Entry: 554896.7kWh
